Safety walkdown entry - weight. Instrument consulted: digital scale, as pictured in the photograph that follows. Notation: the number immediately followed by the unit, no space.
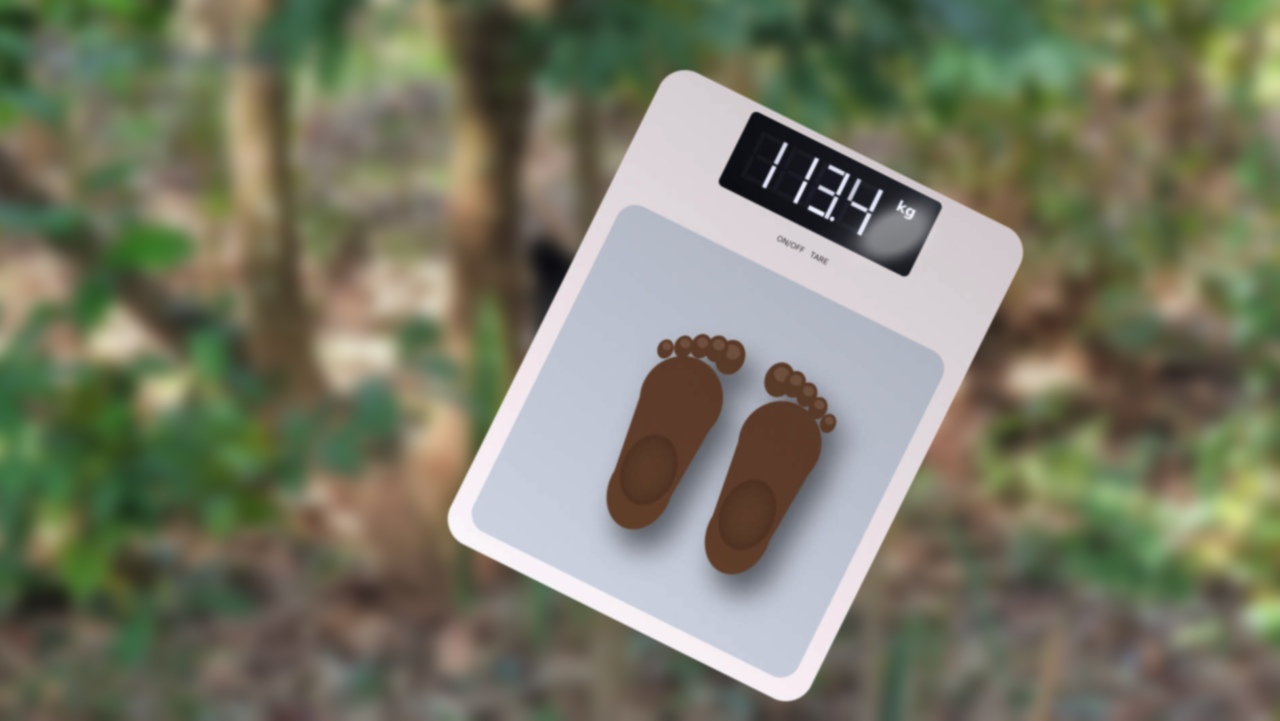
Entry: 113.4kg
